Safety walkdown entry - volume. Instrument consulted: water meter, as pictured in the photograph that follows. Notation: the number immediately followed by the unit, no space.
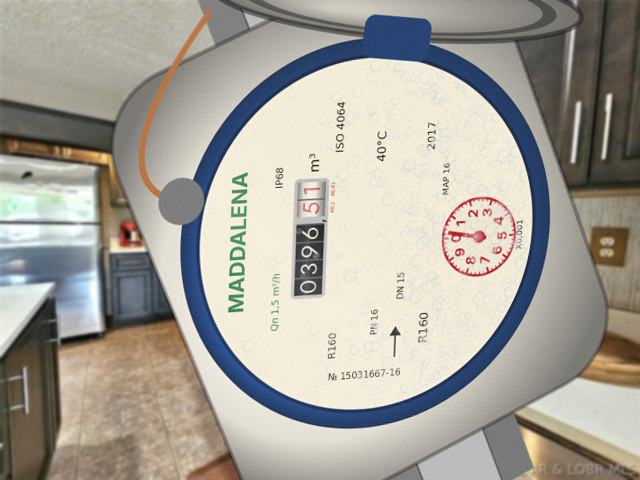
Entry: 396.510m³
